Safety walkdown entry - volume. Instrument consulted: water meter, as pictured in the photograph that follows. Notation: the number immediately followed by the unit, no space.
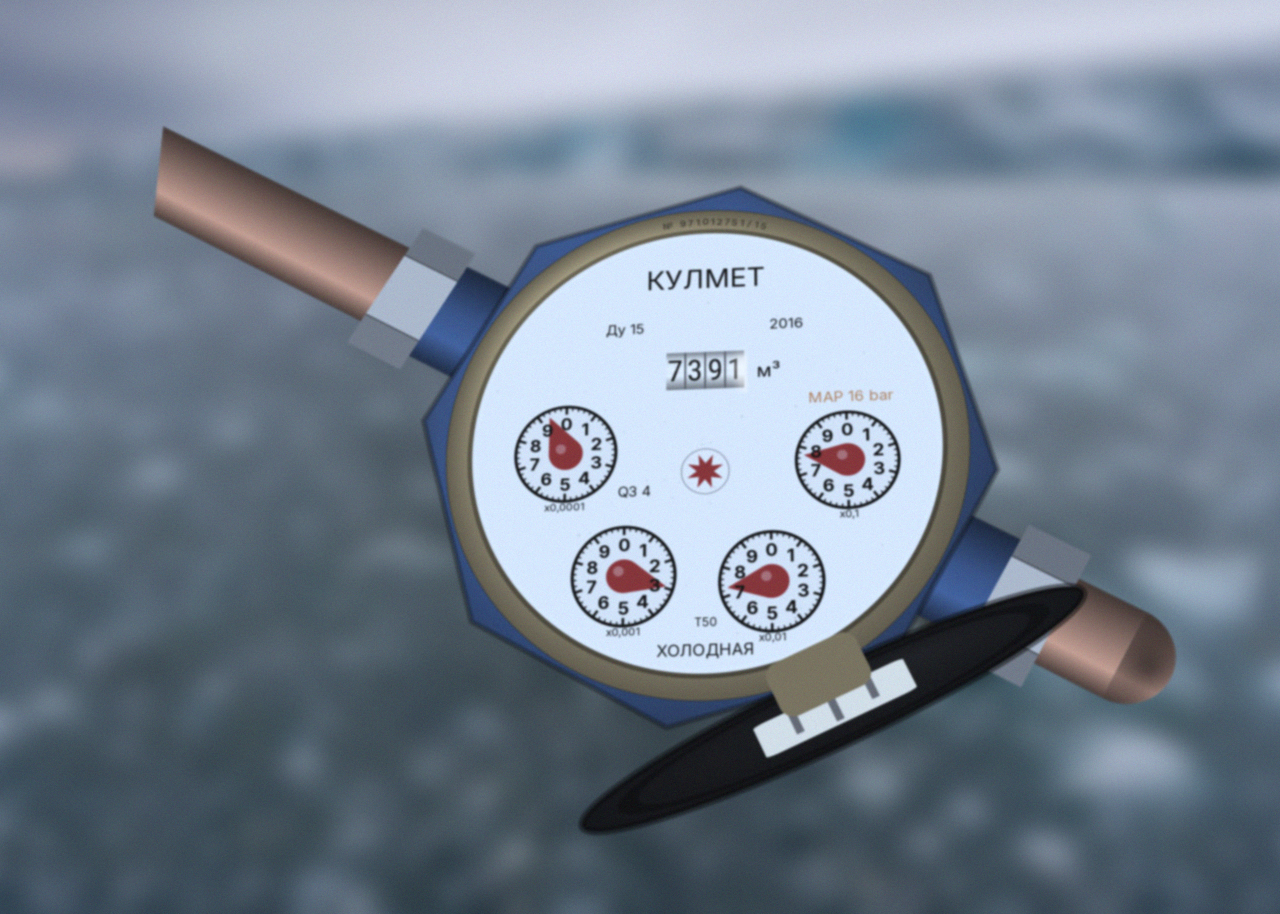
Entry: 7391.7729m³
